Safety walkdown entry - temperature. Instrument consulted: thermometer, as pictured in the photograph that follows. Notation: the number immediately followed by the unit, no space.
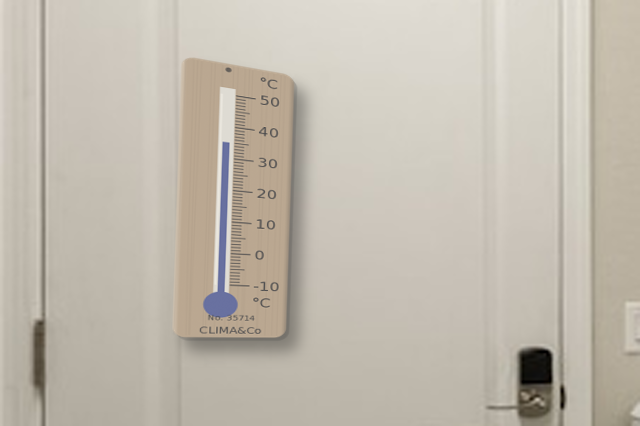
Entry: 35°C
